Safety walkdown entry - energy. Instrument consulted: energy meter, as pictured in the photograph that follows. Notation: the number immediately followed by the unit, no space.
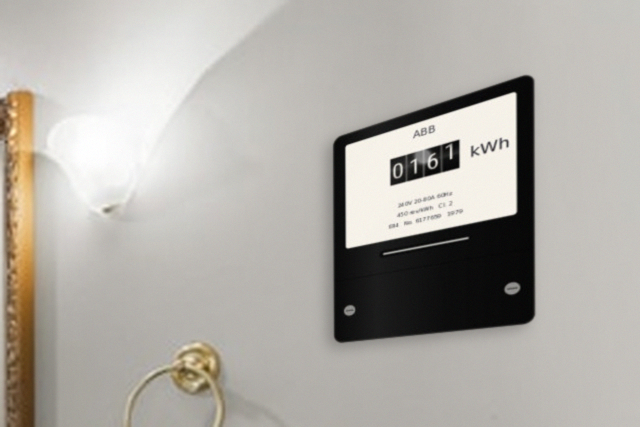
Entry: 161kWh
